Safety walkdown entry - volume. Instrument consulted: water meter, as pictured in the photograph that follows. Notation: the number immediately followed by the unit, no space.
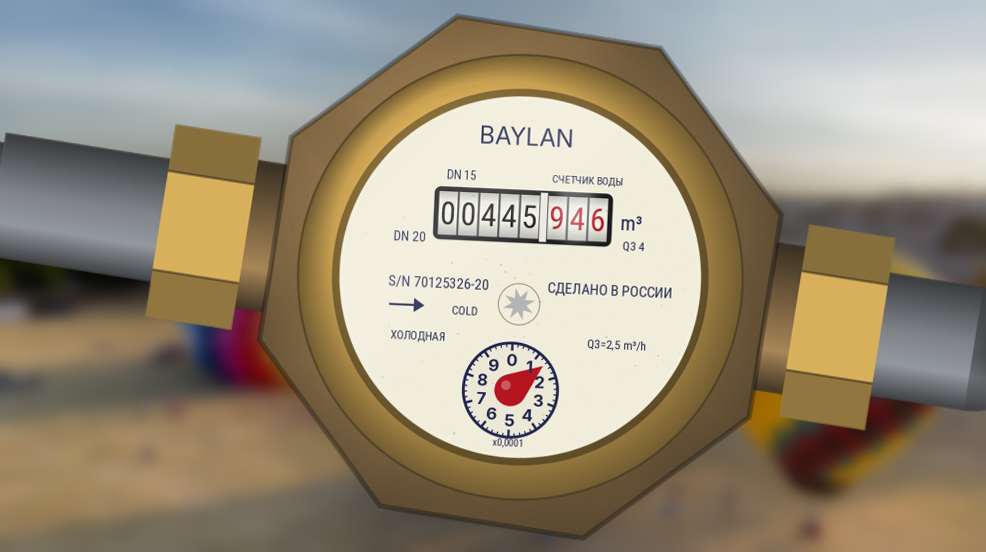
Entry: 445.9461m³
